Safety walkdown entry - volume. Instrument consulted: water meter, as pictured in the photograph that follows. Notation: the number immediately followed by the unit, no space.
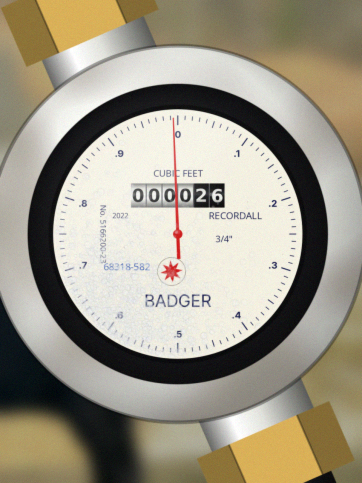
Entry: 25.99ft³
